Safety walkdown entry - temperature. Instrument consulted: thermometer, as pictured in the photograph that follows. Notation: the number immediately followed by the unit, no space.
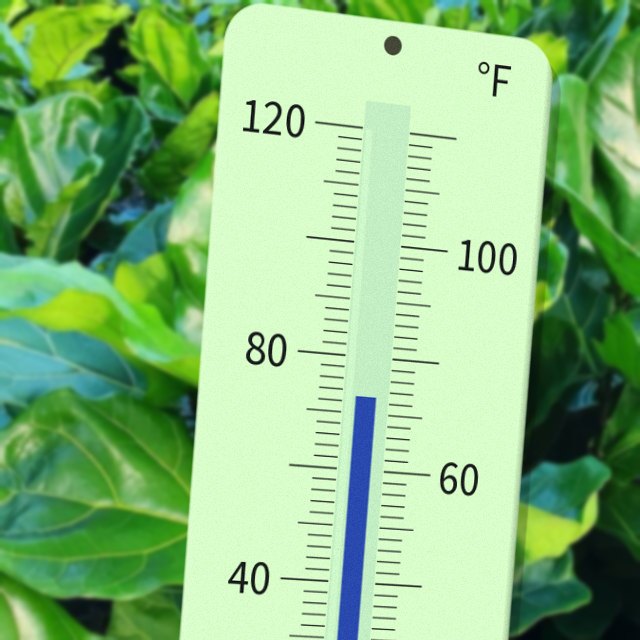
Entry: 73°F
